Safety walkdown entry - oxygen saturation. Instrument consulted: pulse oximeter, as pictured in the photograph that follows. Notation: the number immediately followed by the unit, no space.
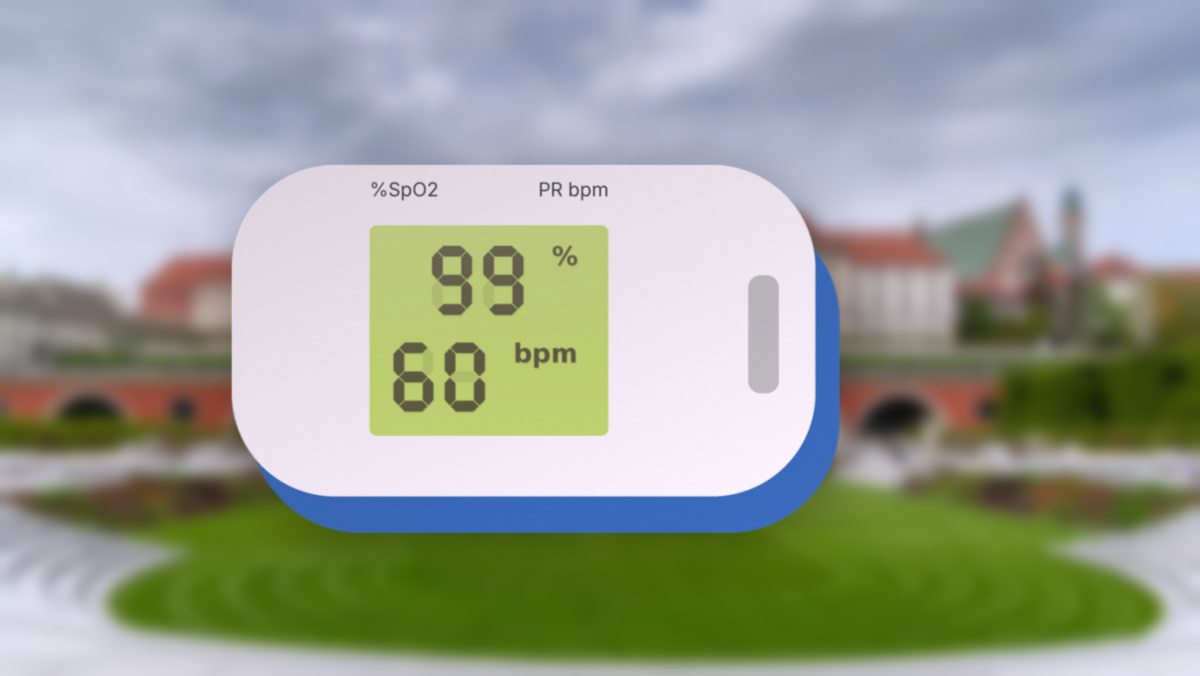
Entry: 99%
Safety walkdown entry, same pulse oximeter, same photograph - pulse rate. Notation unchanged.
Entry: 60bpm
